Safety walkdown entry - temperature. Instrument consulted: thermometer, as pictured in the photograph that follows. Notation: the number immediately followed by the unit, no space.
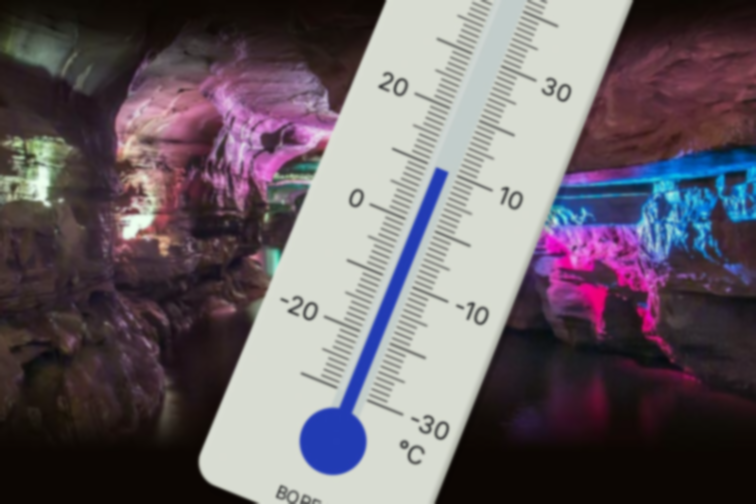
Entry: 10°C
